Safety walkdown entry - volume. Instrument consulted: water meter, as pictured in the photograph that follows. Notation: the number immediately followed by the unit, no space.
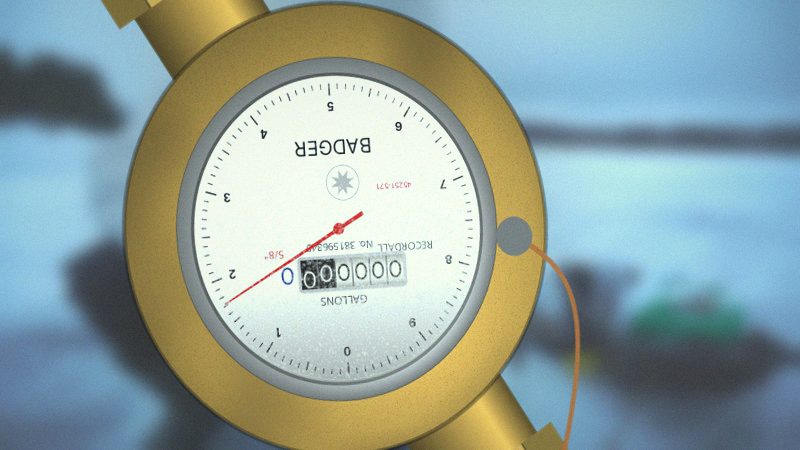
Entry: 1.7gal
